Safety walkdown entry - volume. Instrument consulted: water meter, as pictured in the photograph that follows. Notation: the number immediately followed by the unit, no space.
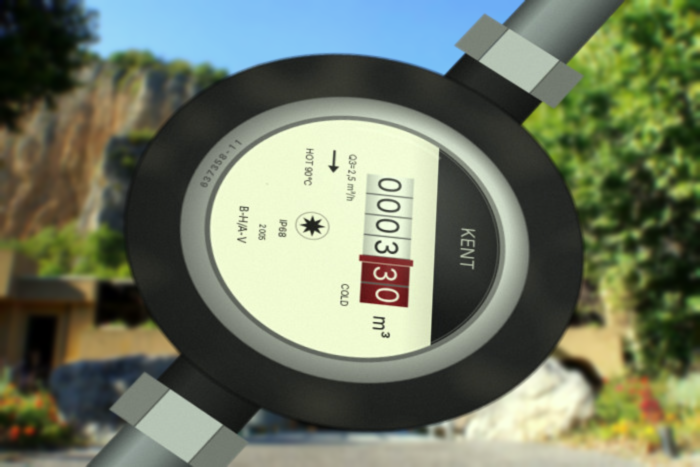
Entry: 3.30m³
